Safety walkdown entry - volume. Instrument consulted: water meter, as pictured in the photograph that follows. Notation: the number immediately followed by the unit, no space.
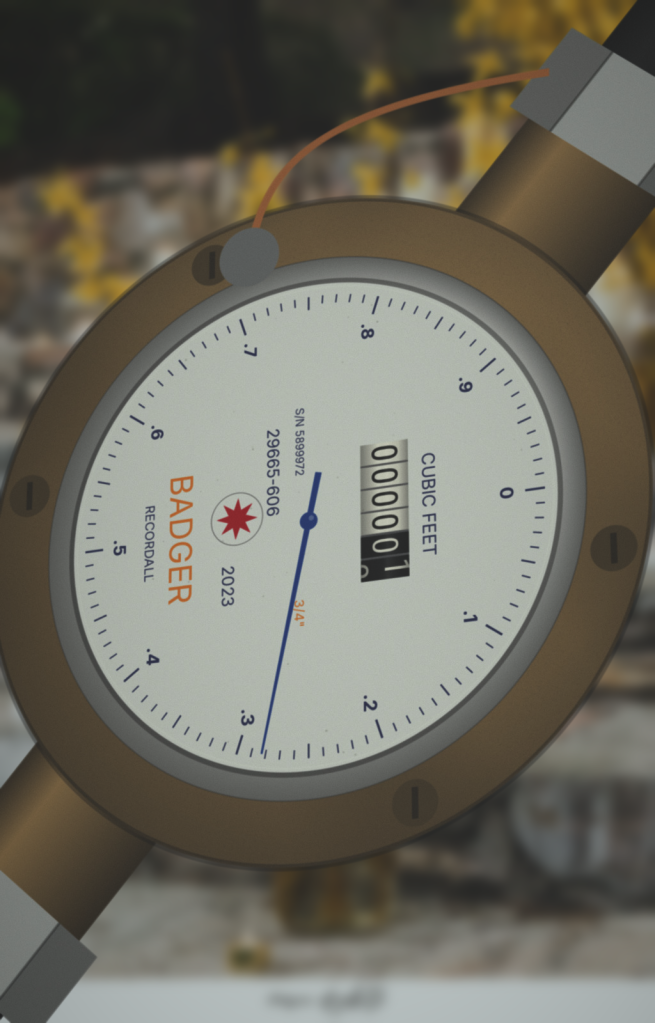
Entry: 1.28ft³
